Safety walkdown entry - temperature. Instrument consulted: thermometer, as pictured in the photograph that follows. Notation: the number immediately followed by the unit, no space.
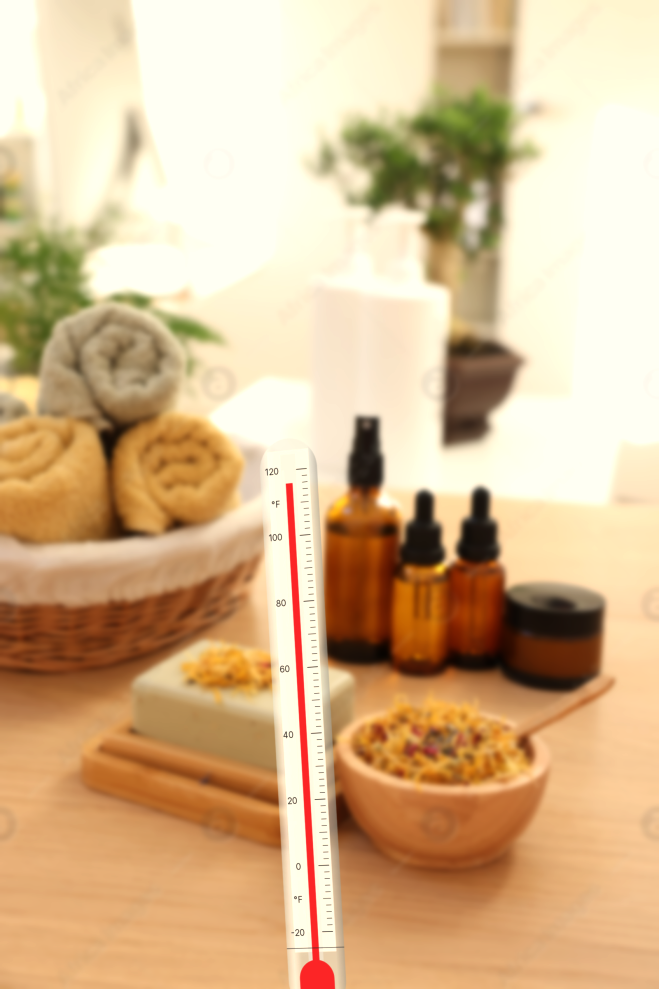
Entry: 116°F
